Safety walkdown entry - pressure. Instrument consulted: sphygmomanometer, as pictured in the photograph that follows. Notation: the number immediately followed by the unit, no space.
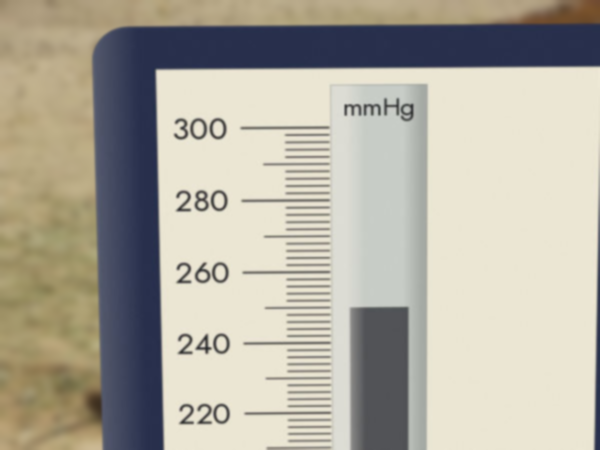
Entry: 250mmHg
